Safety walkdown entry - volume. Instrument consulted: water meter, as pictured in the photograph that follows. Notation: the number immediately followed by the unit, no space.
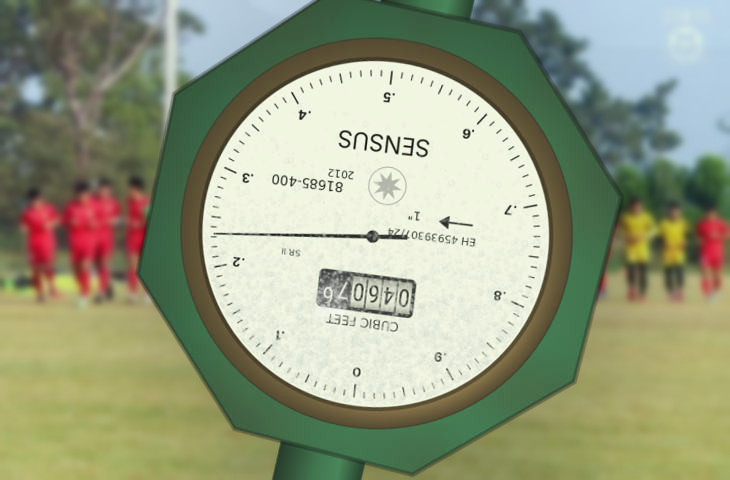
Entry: 46076.23ft³
